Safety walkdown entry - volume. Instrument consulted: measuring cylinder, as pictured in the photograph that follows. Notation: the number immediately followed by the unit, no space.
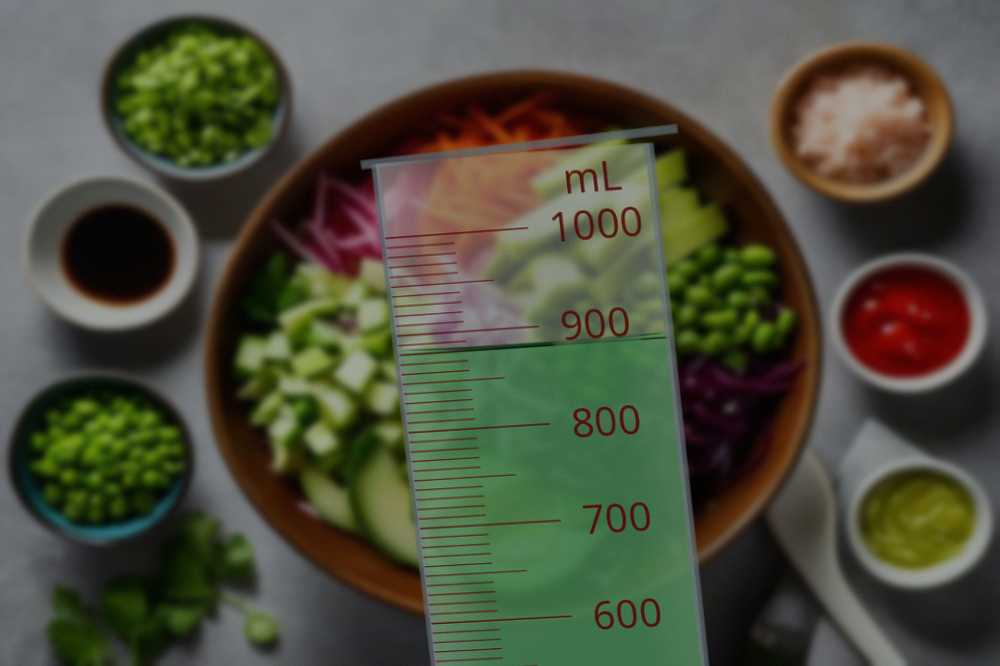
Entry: 880mL
